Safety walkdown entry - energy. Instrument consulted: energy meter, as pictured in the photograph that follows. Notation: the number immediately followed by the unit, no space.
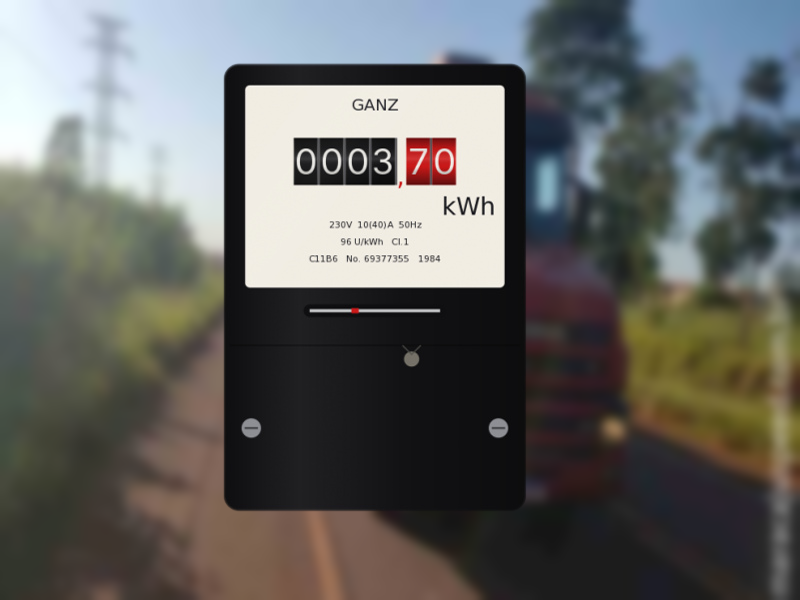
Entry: 3.70kWh
